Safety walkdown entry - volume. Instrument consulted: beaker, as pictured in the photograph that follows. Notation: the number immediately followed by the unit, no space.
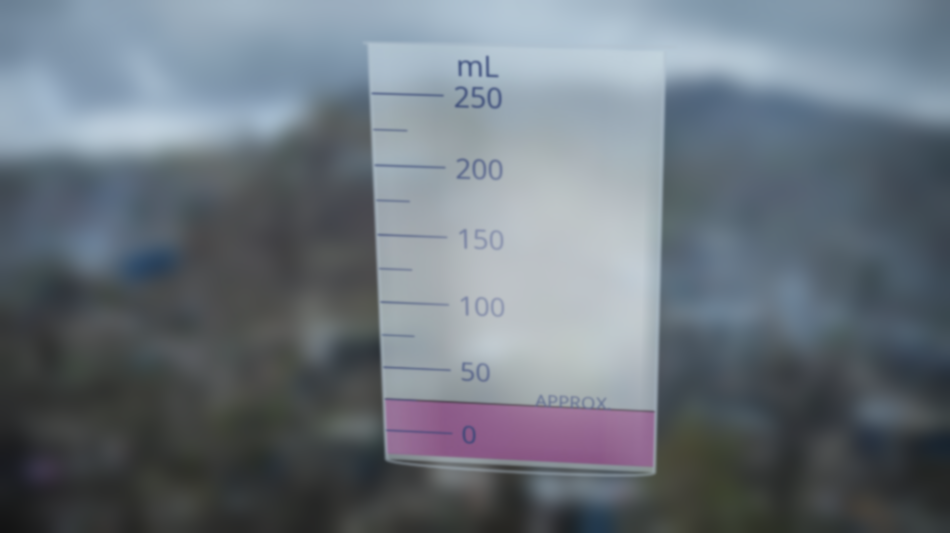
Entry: 25mL
